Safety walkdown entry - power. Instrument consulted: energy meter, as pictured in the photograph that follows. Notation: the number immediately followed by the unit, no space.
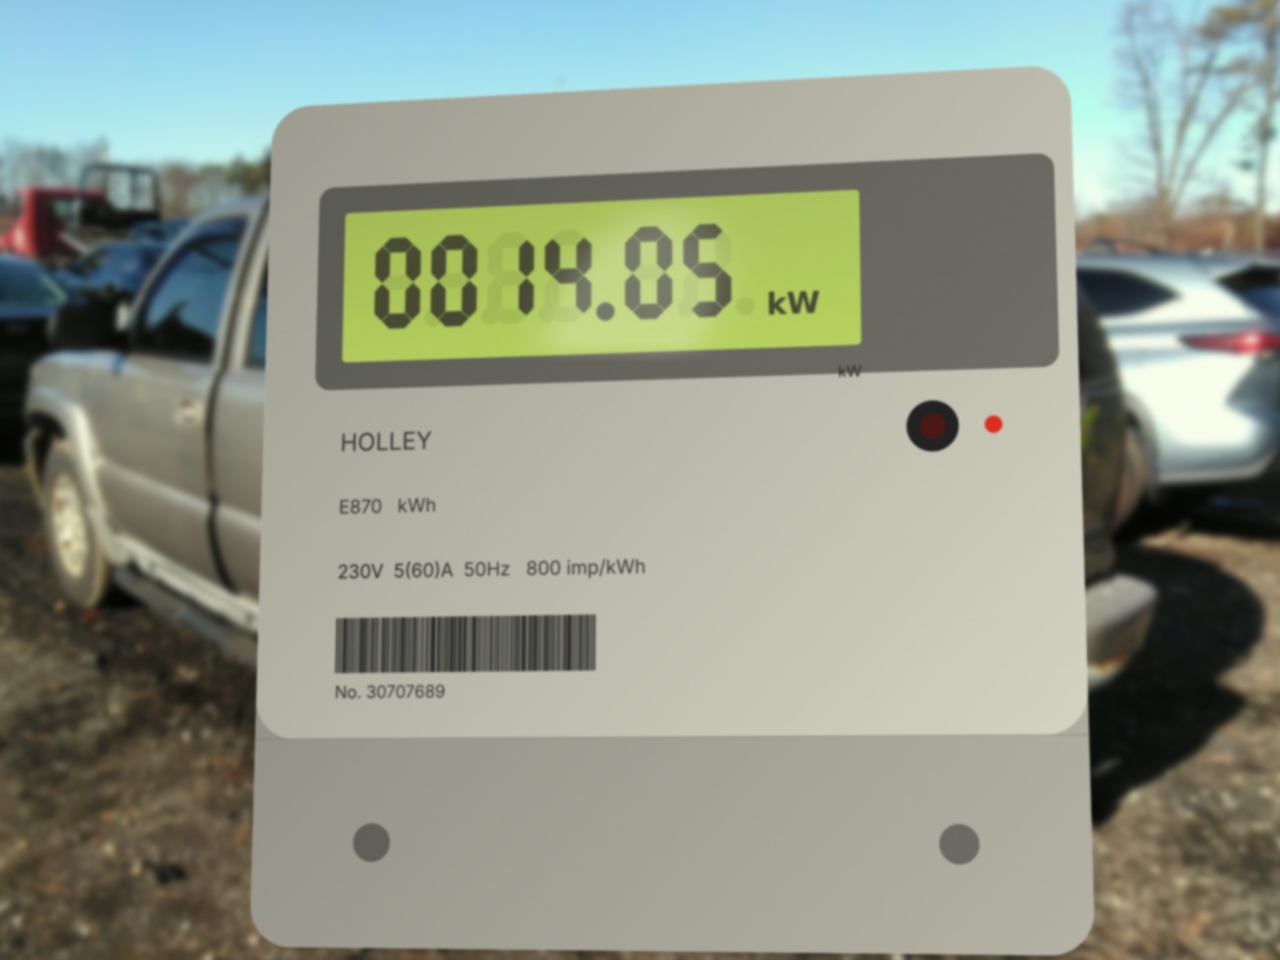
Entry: 14.05kW
